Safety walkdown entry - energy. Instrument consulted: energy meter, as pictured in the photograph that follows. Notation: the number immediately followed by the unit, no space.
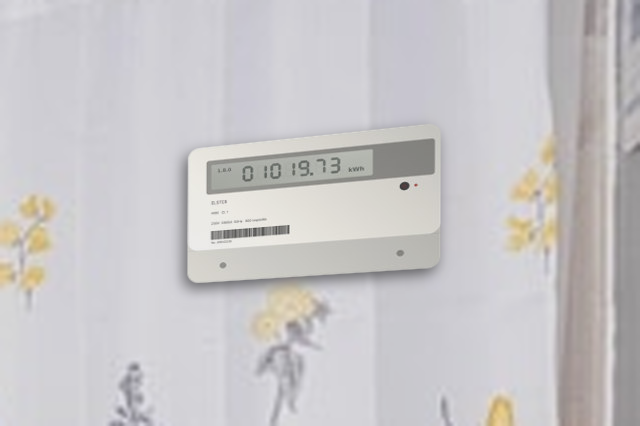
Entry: 1019.73kWh
